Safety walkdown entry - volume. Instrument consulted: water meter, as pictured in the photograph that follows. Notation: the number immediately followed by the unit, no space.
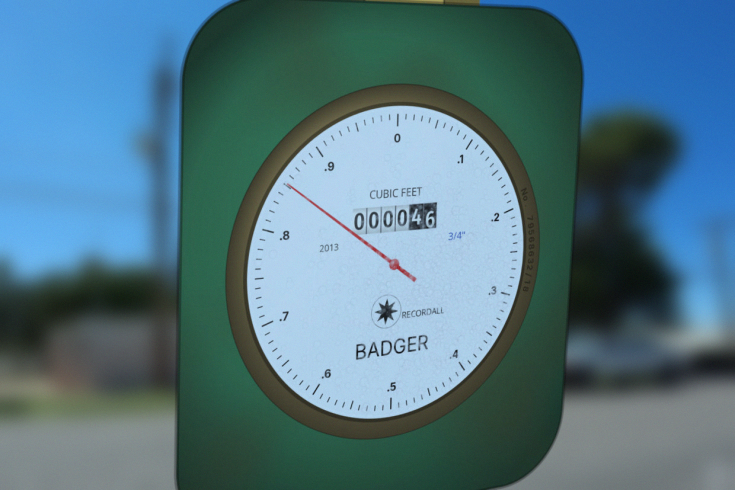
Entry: 45.85ft³
